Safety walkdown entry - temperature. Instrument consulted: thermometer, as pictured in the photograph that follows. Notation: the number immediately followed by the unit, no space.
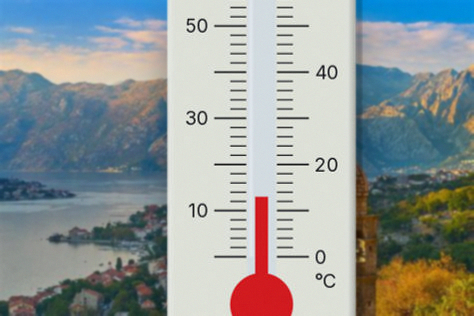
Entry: 13°C
